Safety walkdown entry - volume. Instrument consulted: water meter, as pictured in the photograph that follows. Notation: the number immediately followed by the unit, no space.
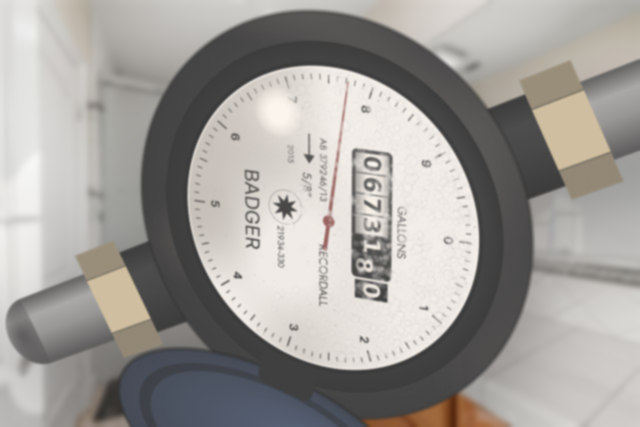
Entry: 673177.7gal
